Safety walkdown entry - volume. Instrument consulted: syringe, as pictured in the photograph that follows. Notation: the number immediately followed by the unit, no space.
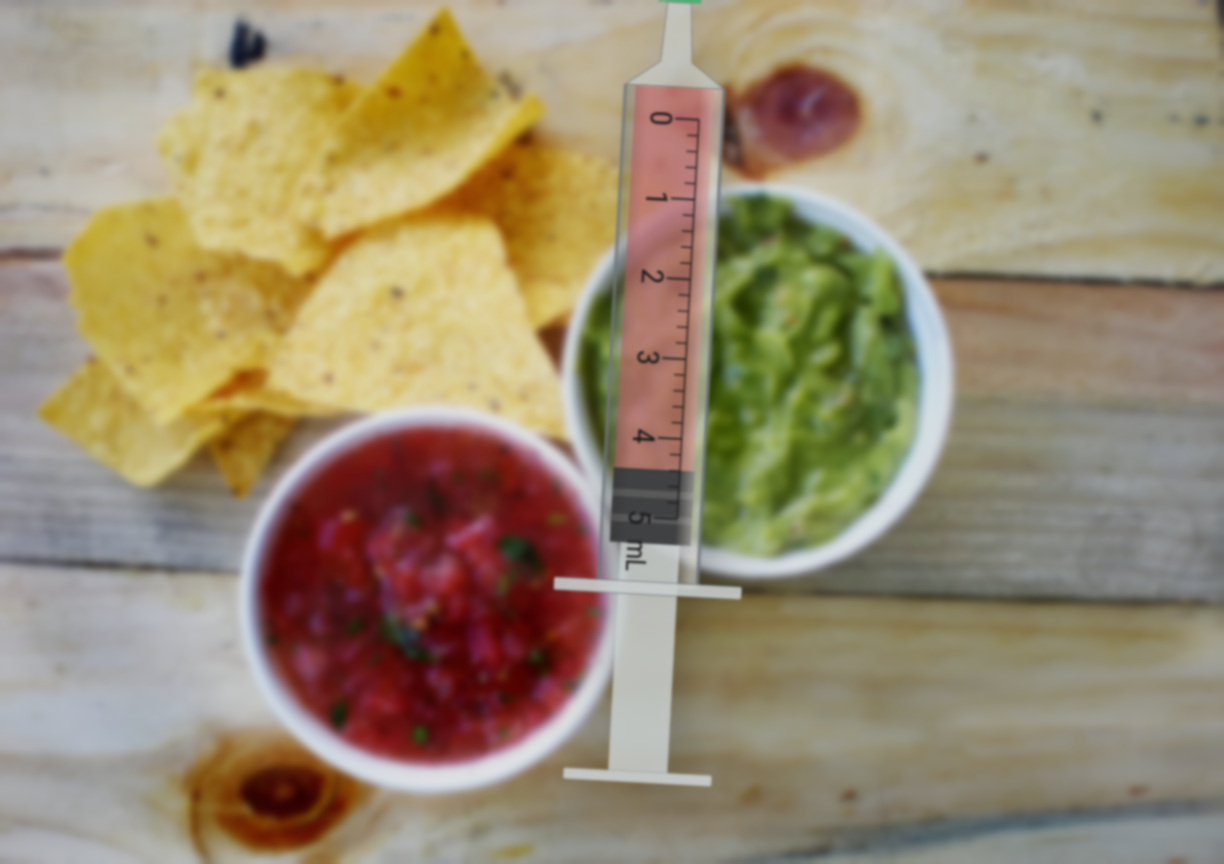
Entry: 4.4mL
